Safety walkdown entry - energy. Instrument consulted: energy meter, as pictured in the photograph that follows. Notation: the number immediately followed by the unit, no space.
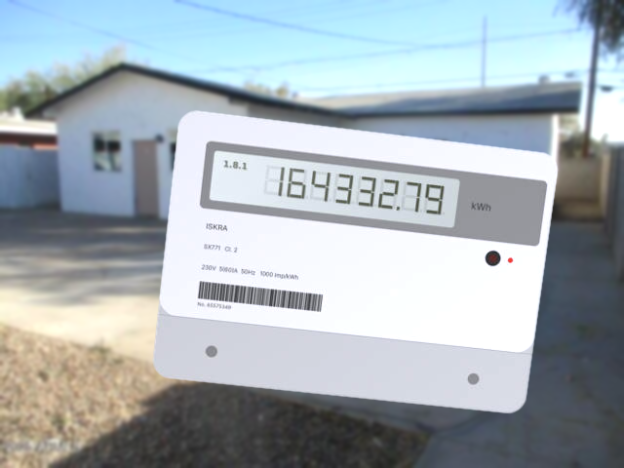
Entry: 164332.79kWh
